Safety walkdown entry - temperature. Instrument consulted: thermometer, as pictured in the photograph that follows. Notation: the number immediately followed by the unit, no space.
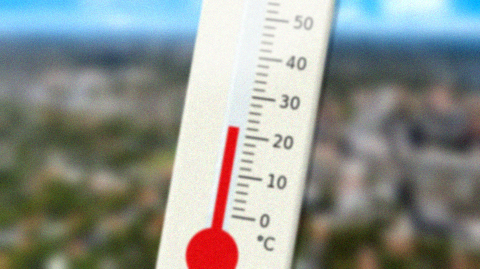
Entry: 22°C
